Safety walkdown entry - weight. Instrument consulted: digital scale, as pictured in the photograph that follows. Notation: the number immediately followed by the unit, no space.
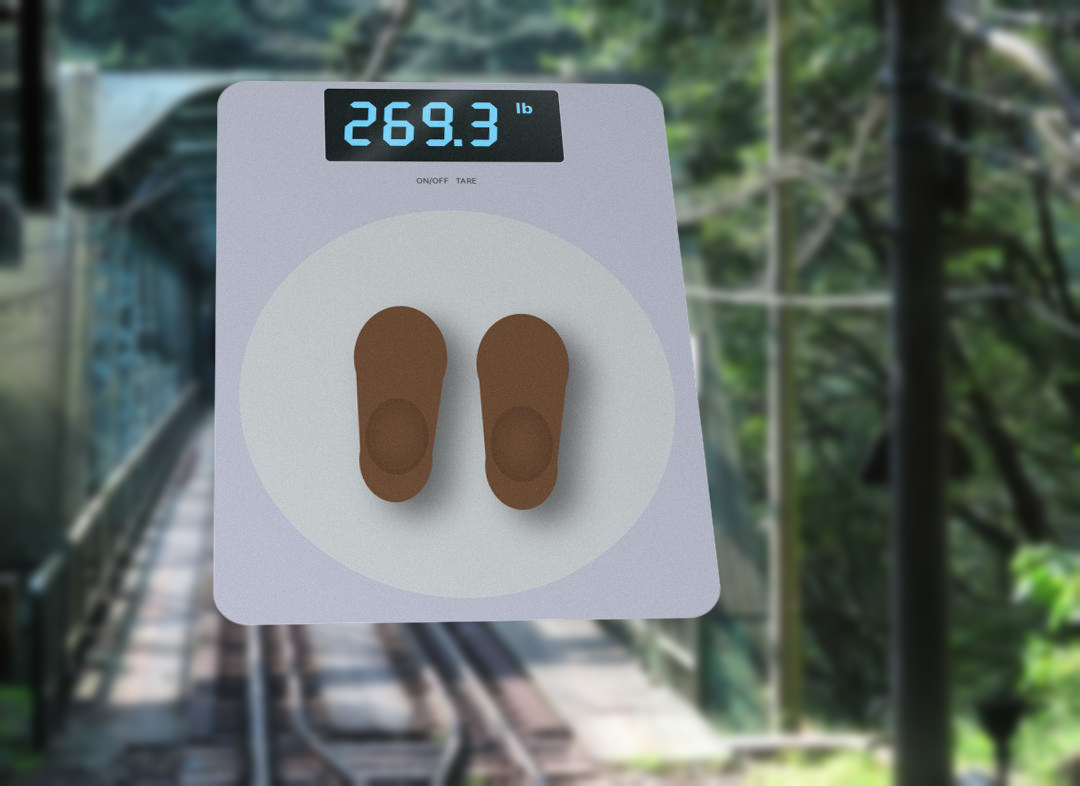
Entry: 269.3lb
